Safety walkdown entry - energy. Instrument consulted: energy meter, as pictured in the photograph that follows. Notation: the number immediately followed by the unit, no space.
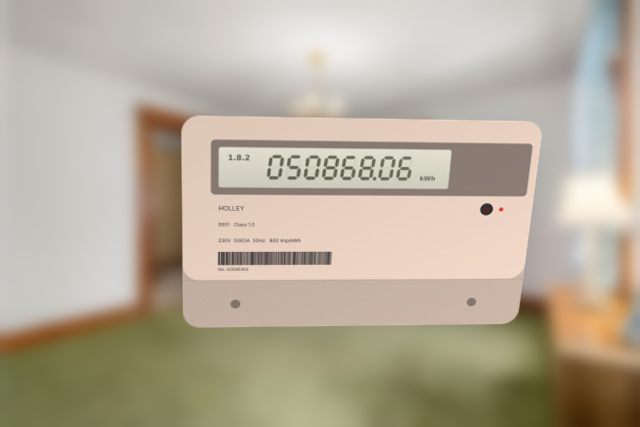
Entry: 50868.06kWh
